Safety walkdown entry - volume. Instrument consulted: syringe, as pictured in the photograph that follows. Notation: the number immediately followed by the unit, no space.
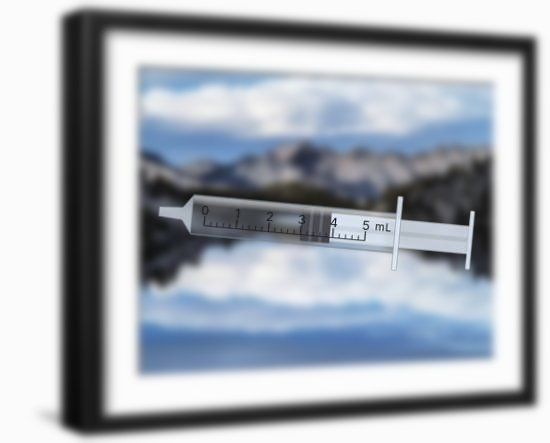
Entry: 3mL
